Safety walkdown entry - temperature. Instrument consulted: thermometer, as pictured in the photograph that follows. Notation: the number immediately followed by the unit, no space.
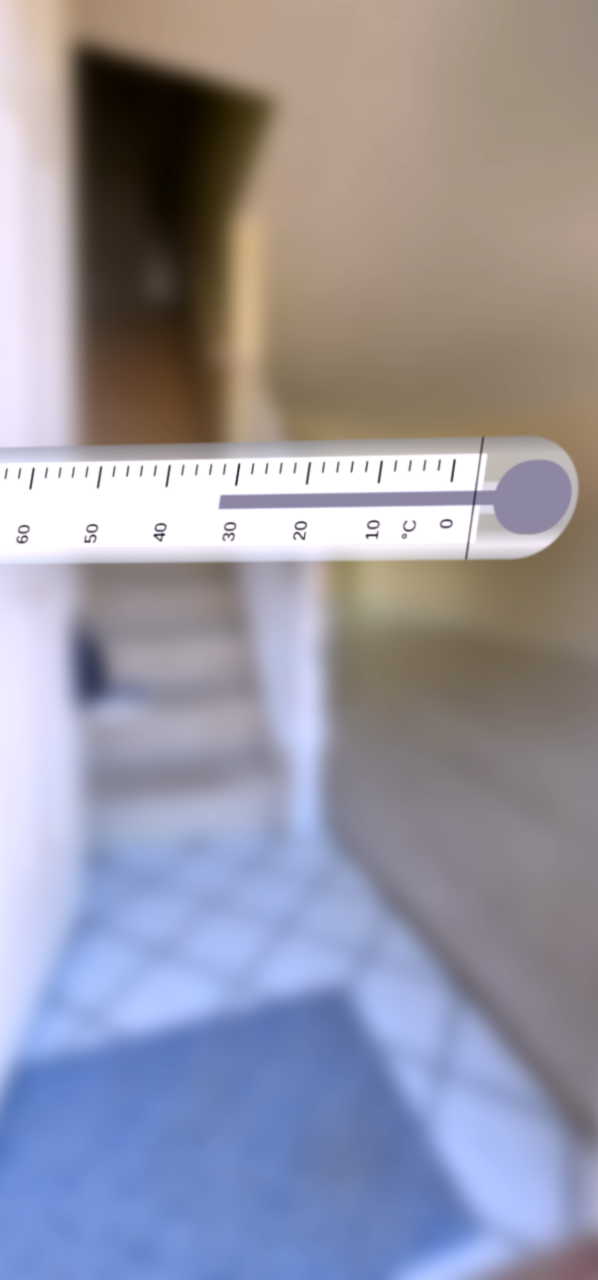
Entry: 32°C
